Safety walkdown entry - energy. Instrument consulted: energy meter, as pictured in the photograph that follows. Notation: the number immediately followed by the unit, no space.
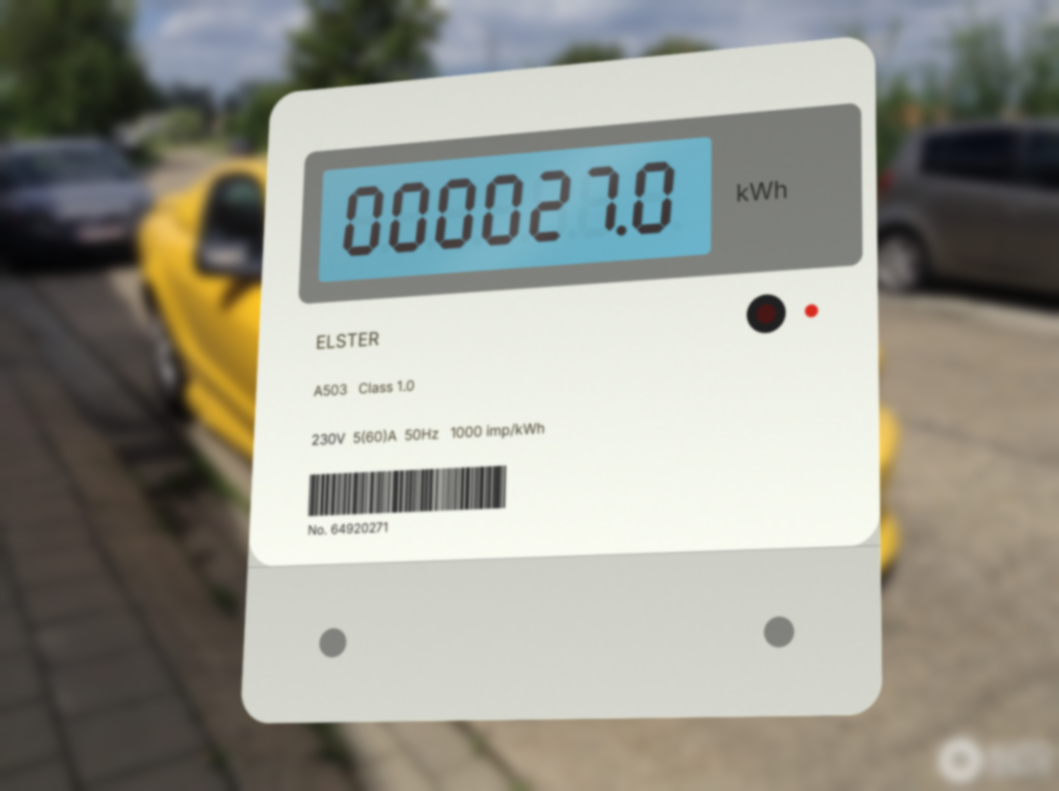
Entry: 27.0kWh
